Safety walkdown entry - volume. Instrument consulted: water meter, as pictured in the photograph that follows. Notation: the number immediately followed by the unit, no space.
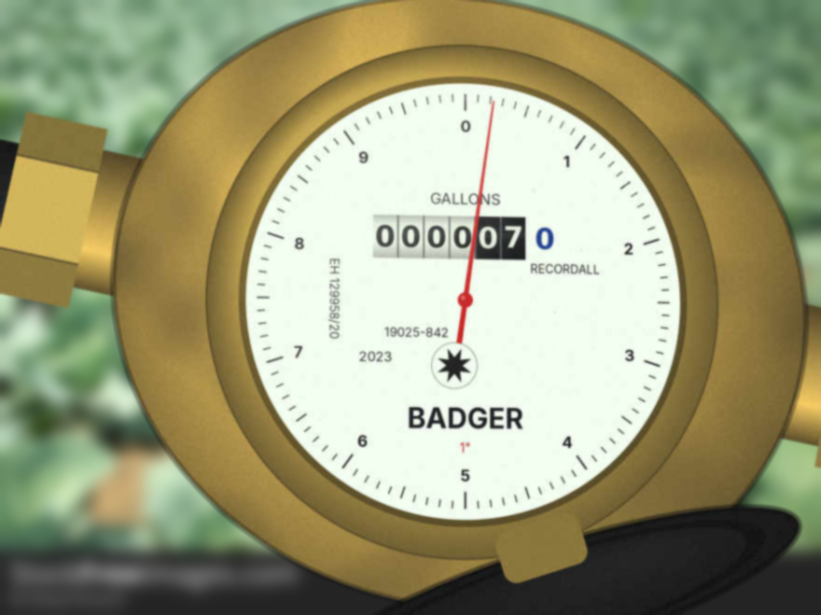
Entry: 70.2gal
